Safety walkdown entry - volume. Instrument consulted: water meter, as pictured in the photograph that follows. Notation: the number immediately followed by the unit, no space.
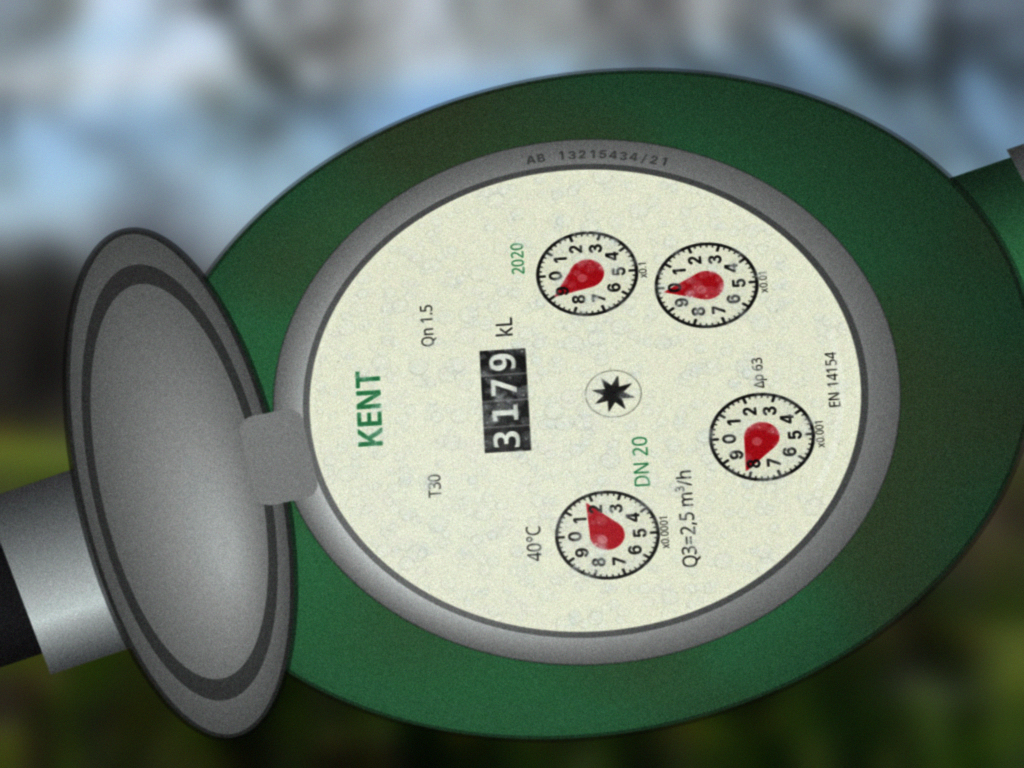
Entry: 3179.8981kL
